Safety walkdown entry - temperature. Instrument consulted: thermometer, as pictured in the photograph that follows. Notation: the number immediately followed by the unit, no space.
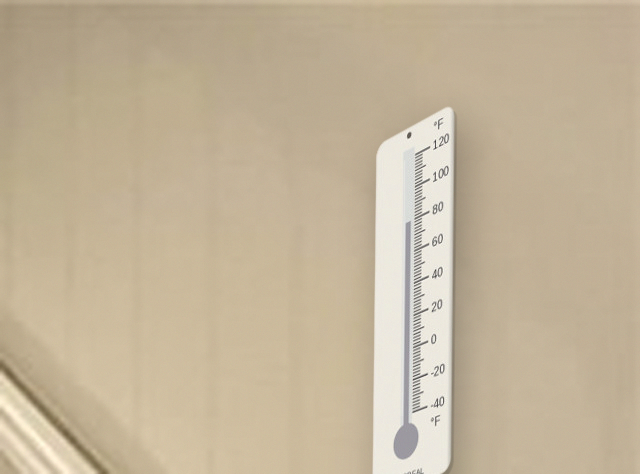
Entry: 80°F
